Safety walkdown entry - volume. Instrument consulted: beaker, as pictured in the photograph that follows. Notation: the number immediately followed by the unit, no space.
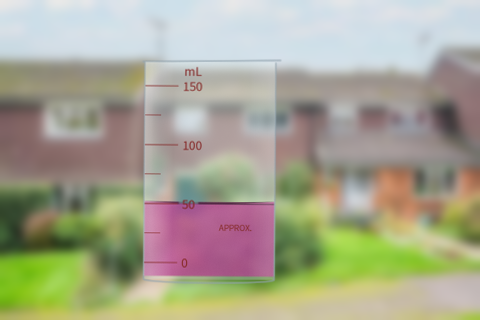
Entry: 50mL
